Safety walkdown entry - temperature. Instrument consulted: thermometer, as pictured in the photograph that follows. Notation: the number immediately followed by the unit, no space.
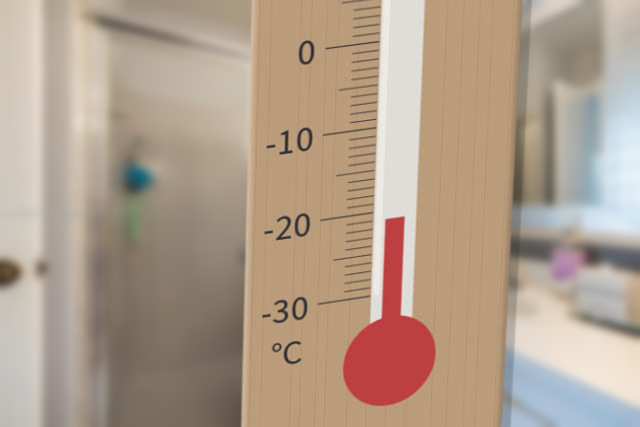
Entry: -21°C
